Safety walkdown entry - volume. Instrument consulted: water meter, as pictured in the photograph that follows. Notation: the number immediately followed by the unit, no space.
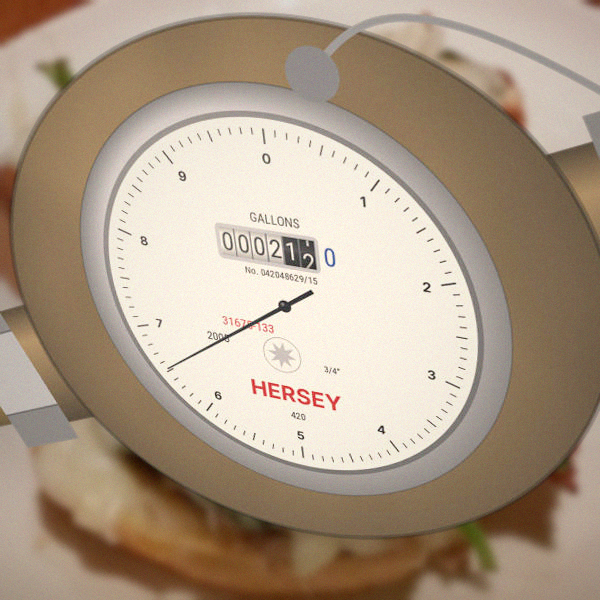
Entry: 2116.5gal
